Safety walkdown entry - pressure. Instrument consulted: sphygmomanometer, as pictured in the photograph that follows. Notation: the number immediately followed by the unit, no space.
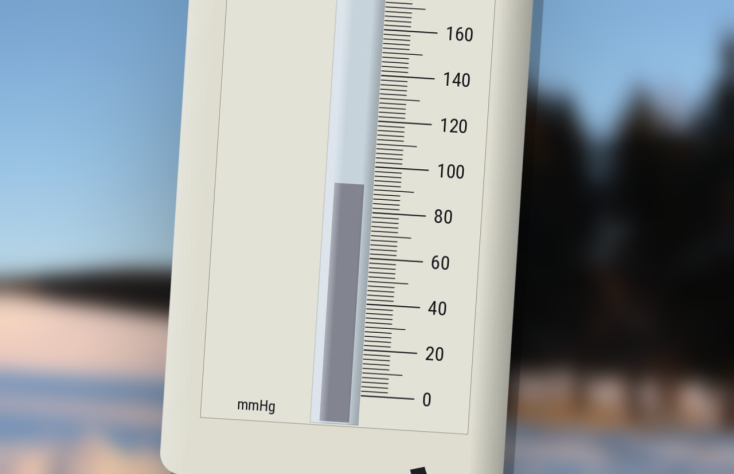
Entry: 92mmHg
